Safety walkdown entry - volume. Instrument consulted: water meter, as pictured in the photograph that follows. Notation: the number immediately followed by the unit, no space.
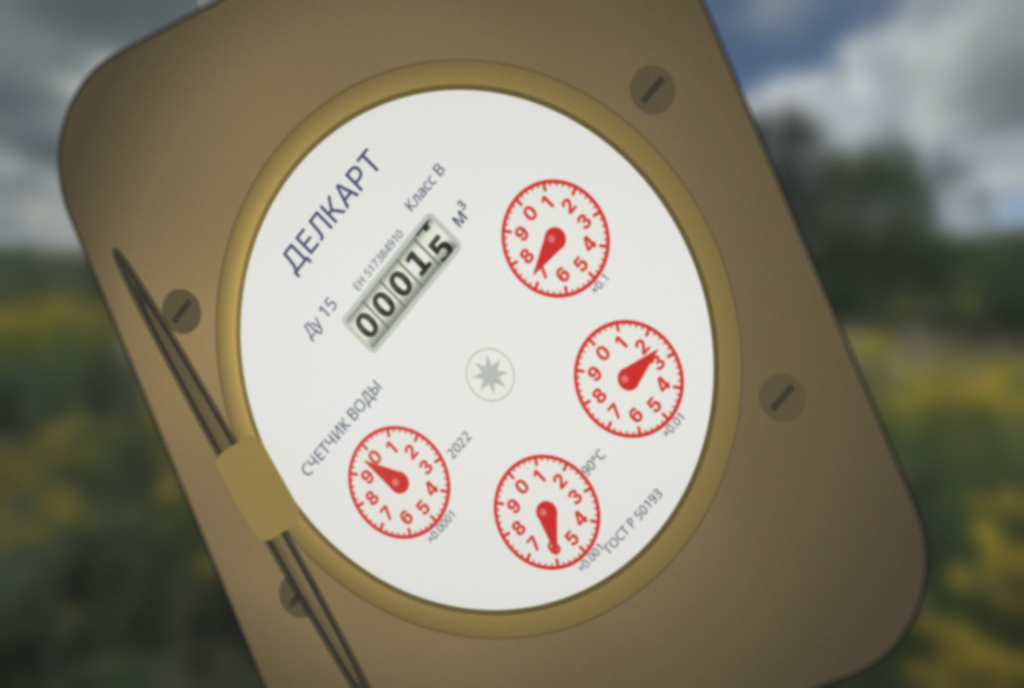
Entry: 14.7259m³
